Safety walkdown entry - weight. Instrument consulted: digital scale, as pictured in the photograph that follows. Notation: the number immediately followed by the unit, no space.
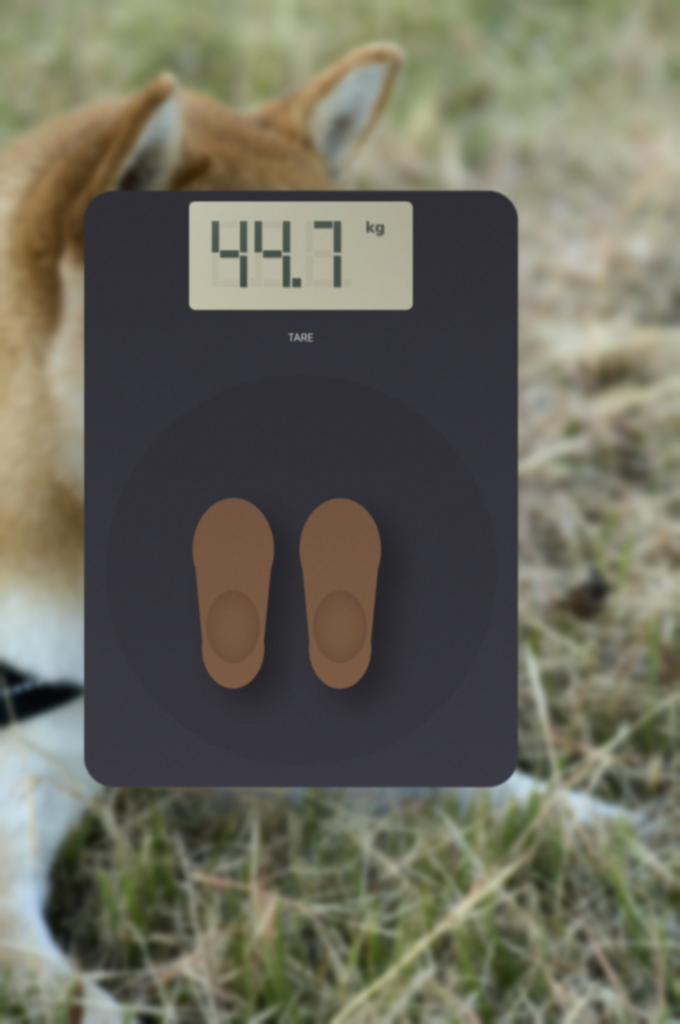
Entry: 44.7kg
